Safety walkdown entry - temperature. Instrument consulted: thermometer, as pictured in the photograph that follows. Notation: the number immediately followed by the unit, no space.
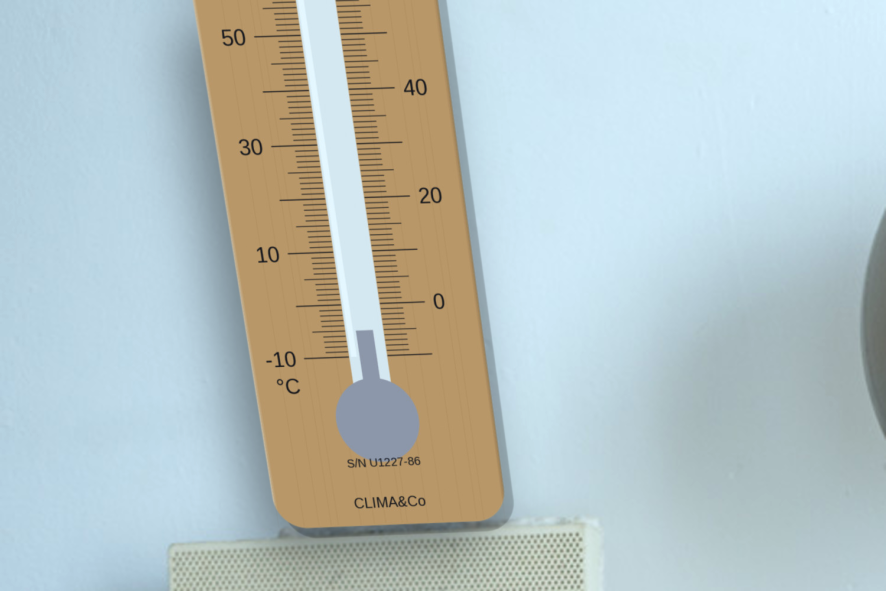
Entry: -5°C
